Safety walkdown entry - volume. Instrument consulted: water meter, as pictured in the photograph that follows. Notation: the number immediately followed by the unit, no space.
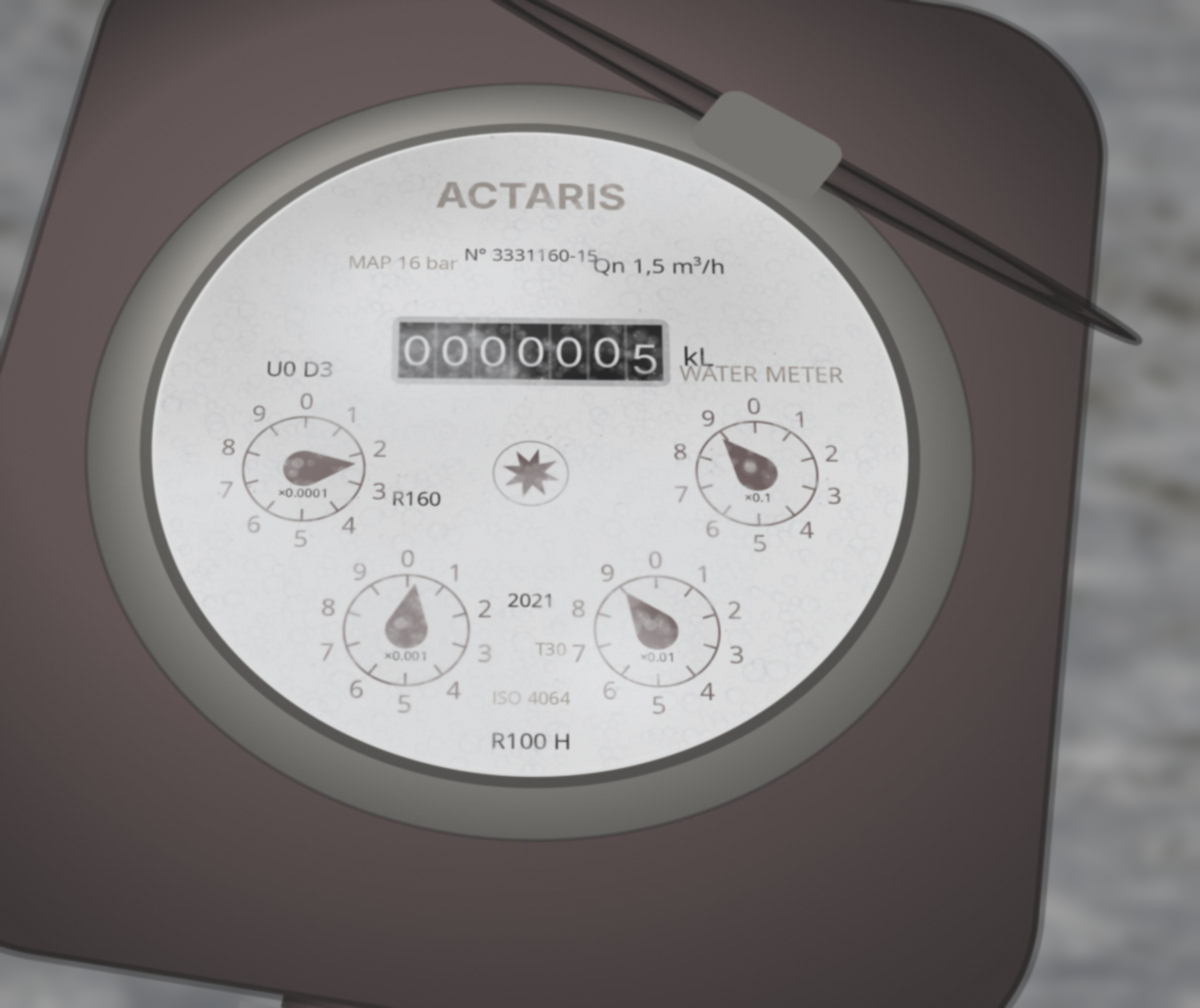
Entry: 4.8902kL
